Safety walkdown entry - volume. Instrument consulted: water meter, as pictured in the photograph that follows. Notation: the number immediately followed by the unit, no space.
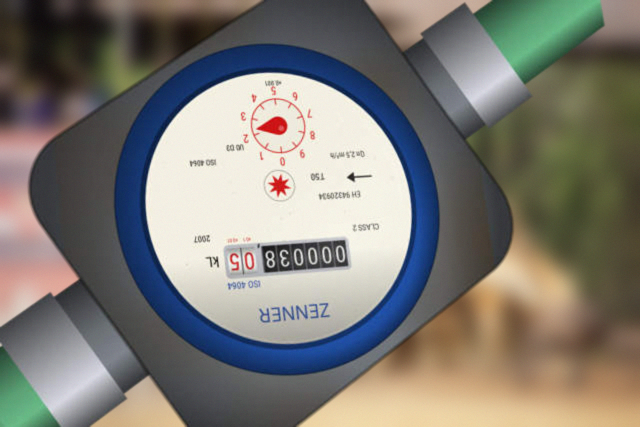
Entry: 38.052kL
